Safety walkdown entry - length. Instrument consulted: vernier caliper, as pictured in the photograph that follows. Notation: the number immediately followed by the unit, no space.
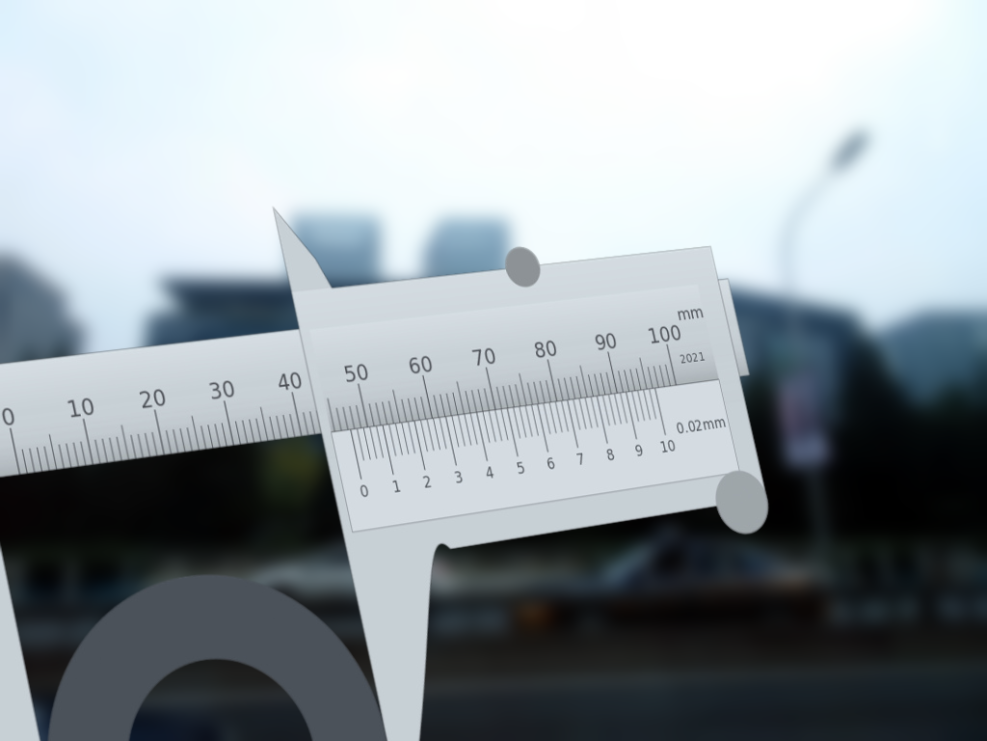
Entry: 47.4mm
